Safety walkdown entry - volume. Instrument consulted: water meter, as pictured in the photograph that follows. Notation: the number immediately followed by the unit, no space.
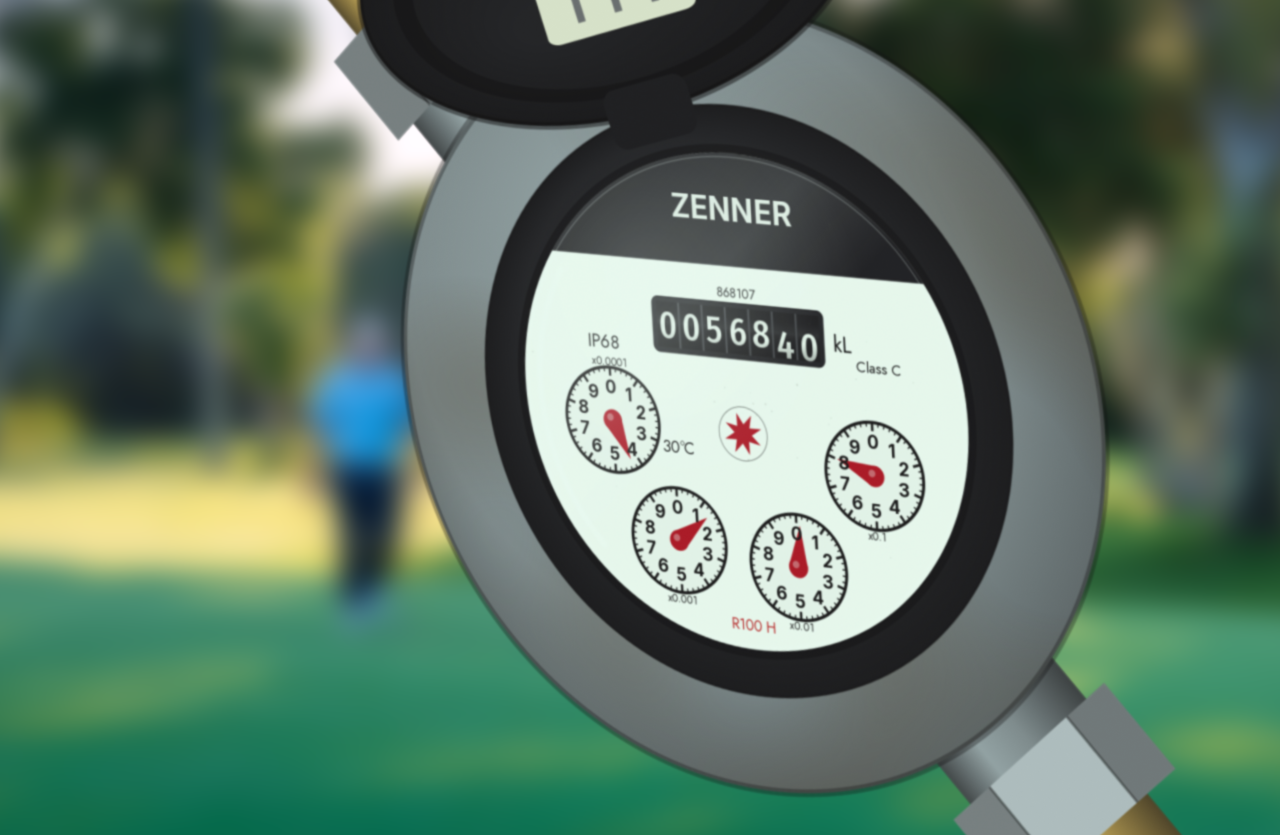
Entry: 56839.8014kL
